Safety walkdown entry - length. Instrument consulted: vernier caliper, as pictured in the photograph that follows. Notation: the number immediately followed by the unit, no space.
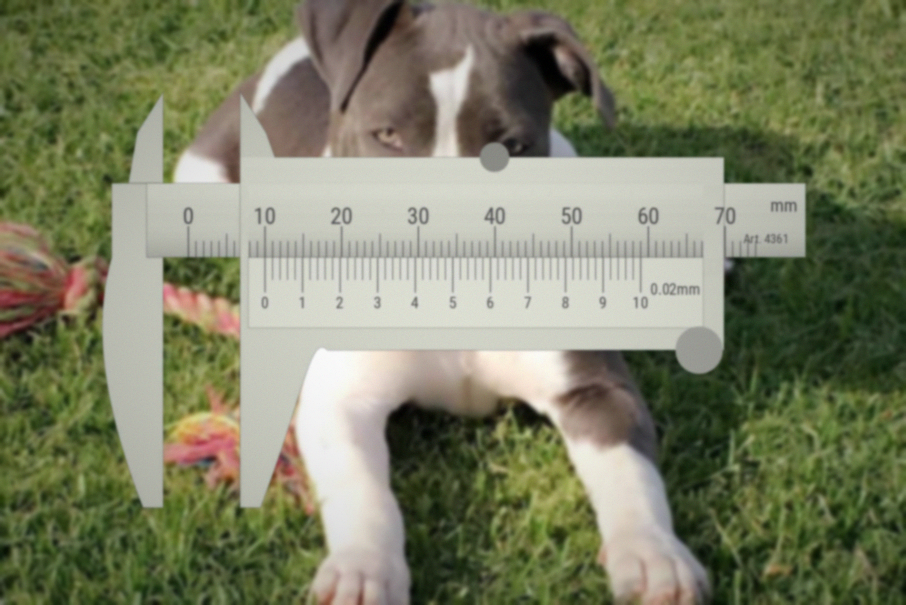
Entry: 10.0mm
